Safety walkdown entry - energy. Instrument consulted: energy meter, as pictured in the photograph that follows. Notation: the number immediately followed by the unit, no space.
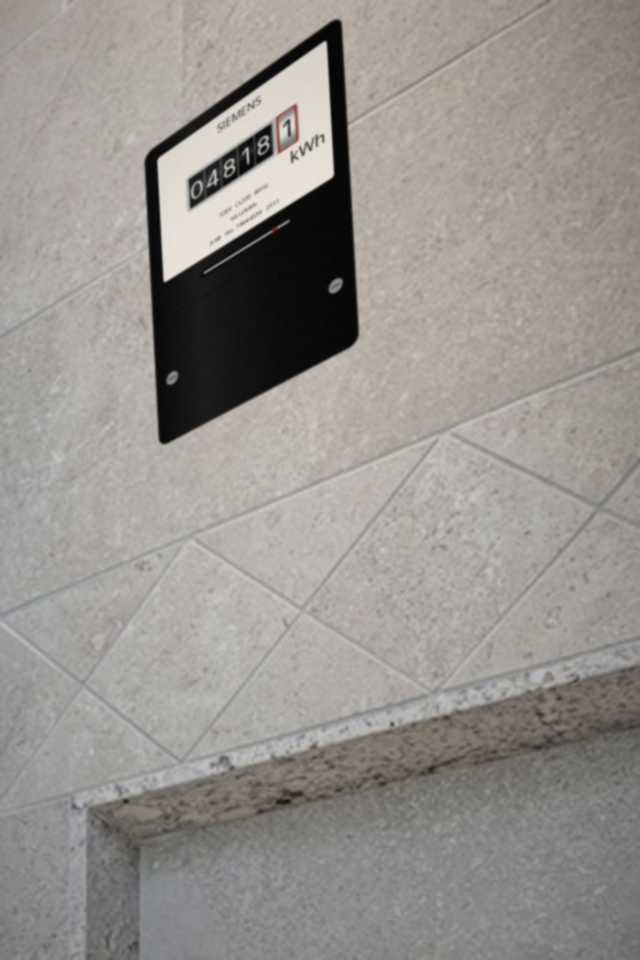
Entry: 4818.1kWh
